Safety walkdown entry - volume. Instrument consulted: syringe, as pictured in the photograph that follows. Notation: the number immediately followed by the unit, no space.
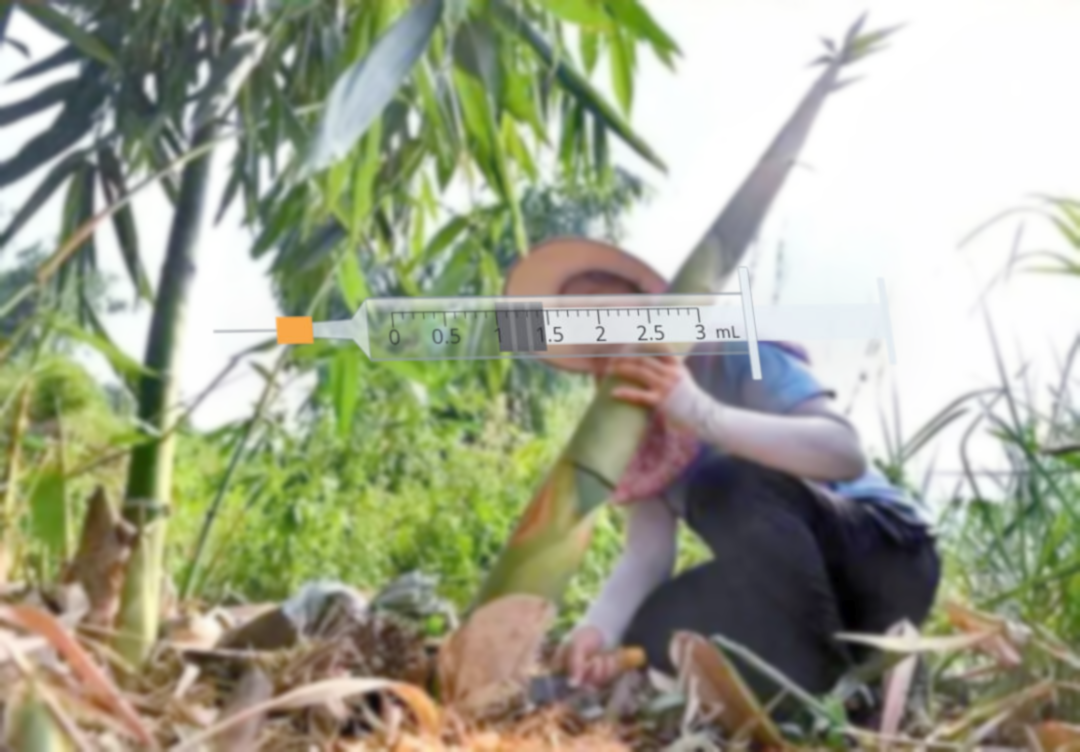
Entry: 1mL
